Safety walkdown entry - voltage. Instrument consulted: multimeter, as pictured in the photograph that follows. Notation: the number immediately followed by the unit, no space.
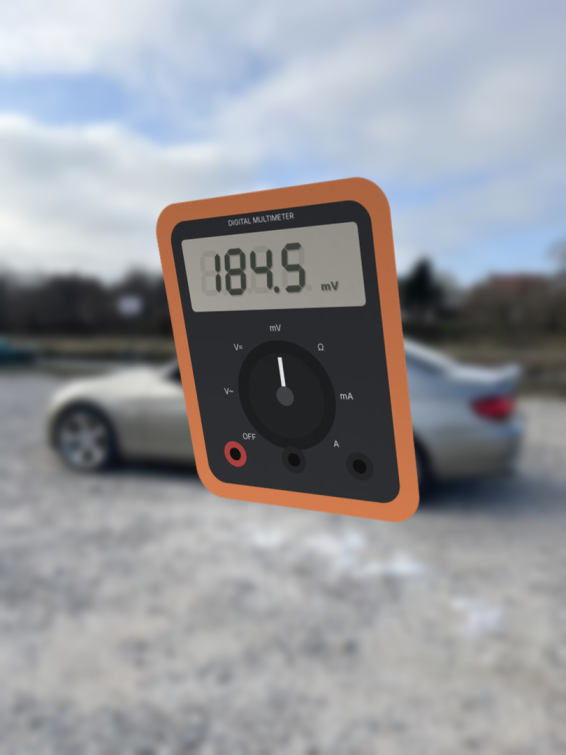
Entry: 184.5mV
